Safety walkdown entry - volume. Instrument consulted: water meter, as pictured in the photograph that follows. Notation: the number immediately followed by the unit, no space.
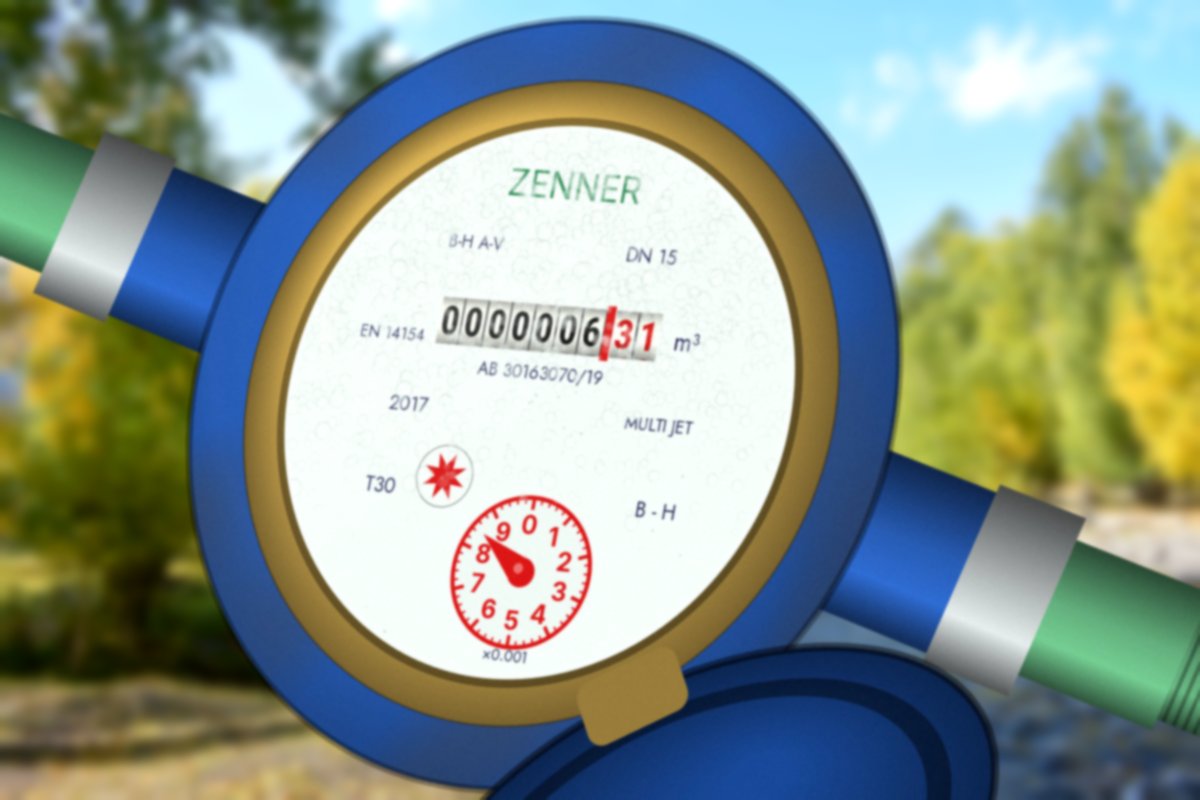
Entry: 6.318m³
